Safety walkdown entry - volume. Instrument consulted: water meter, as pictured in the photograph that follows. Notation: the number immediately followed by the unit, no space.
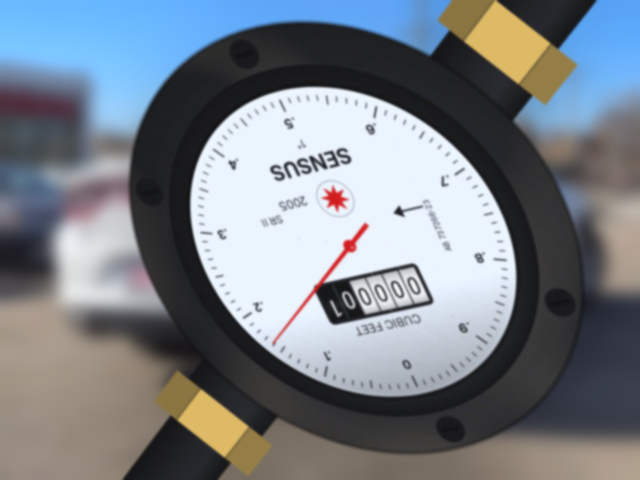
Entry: 1.16ft³
